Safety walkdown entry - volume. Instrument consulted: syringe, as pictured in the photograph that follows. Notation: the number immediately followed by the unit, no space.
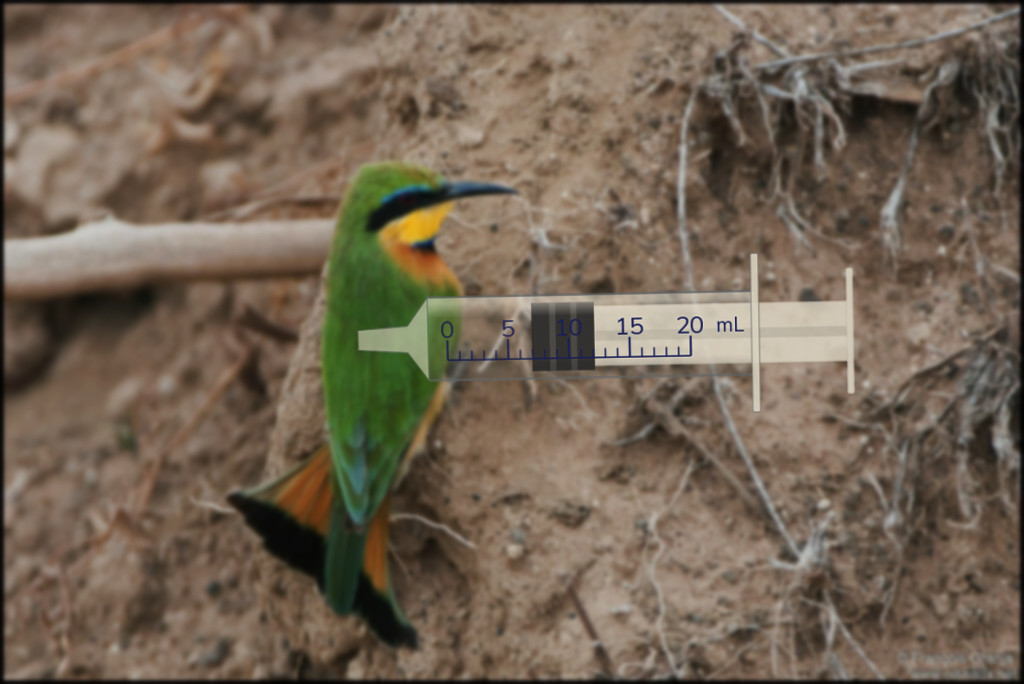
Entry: 7mL
